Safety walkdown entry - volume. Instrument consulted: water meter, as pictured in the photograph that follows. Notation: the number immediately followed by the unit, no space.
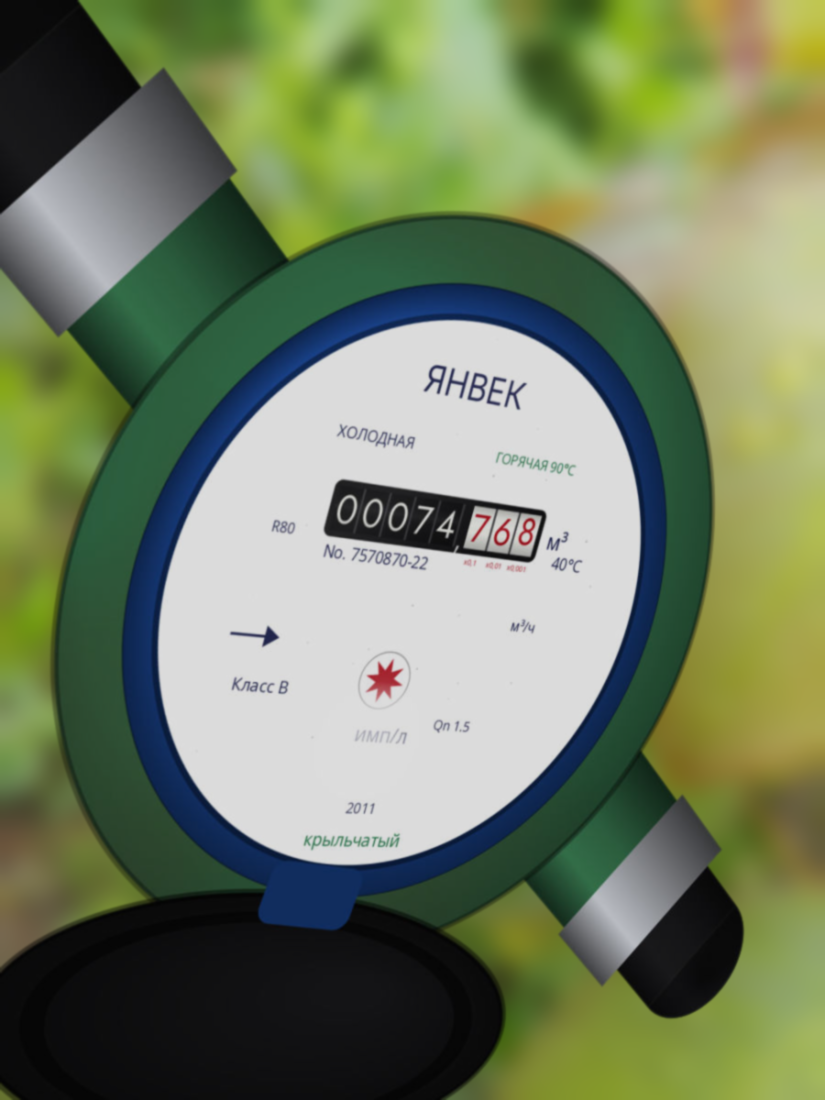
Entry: 74.768m³
